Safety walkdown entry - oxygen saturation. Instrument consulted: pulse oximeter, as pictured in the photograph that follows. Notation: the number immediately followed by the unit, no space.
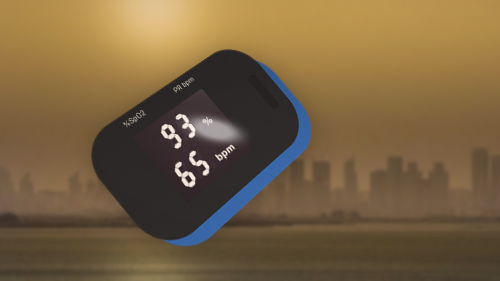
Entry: 93%
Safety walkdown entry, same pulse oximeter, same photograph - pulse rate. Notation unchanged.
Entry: 65bpm
